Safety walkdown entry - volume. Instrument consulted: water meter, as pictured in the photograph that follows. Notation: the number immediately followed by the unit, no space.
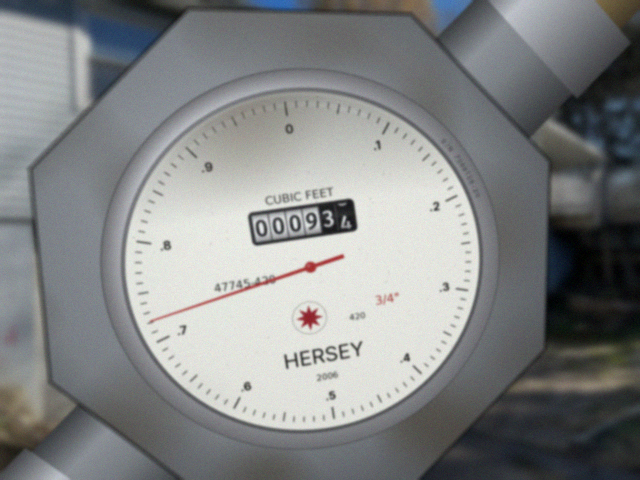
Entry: 933.72ft³
